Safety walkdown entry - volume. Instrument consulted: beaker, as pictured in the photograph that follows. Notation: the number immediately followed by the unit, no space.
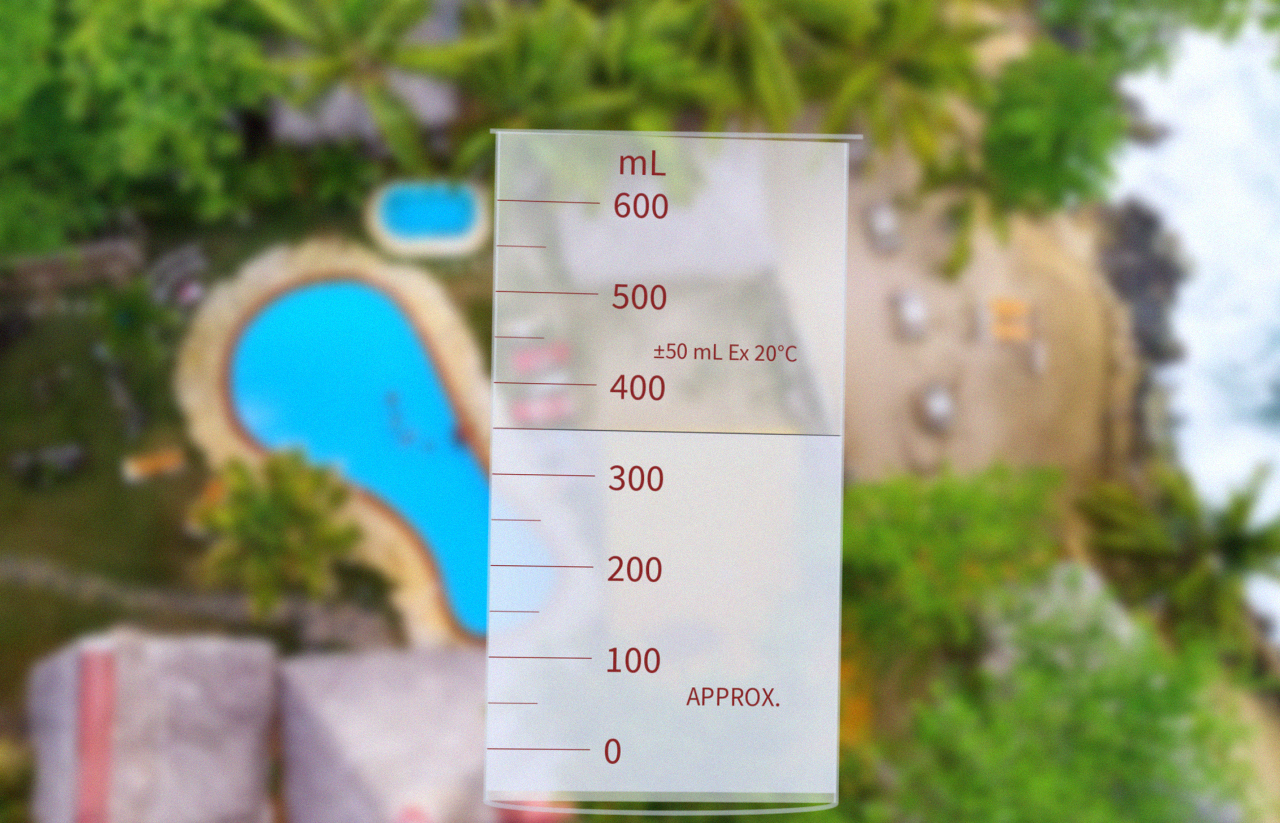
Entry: 350mL
